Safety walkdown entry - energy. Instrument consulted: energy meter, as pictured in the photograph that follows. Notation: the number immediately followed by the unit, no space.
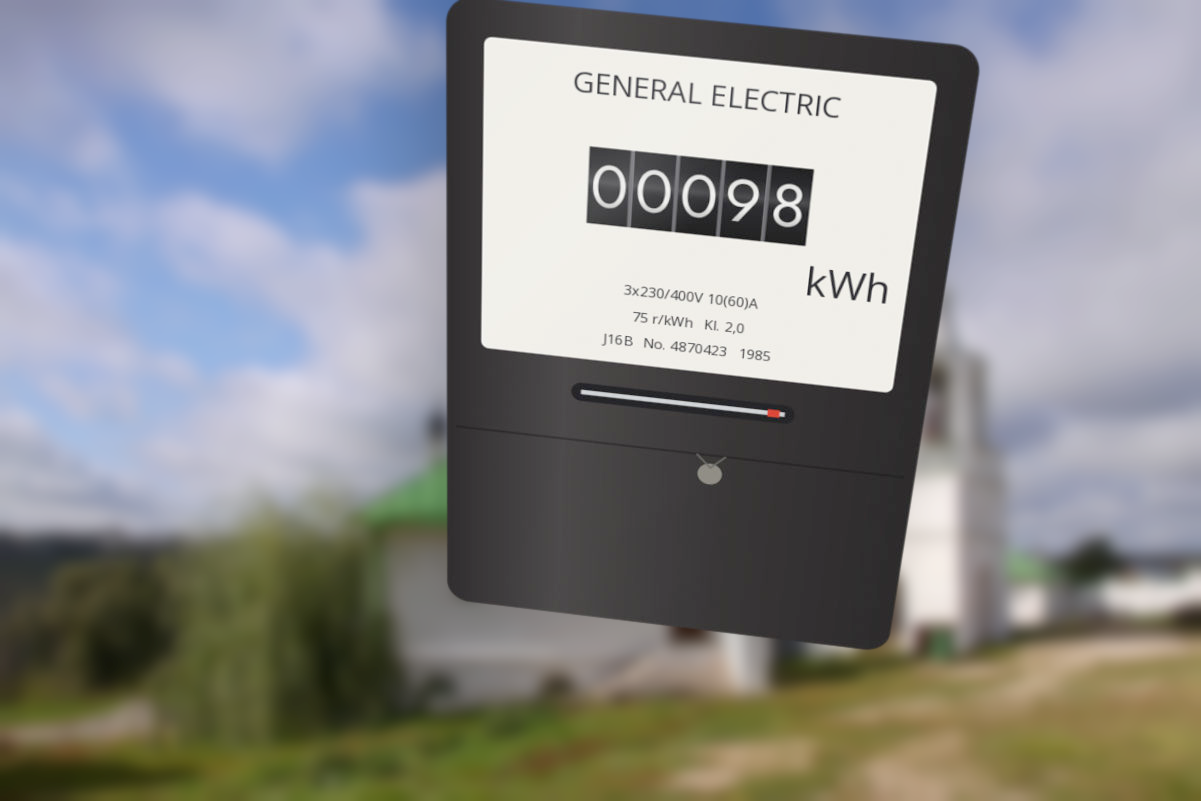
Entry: 98kWh
